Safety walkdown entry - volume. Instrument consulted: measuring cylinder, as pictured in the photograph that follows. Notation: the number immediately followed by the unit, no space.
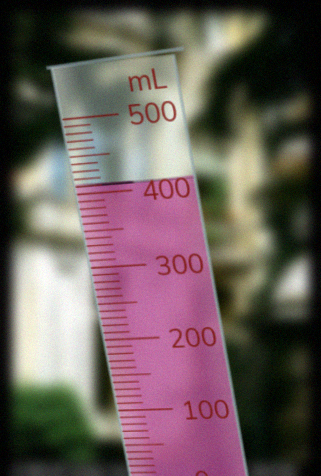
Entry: 410mL
